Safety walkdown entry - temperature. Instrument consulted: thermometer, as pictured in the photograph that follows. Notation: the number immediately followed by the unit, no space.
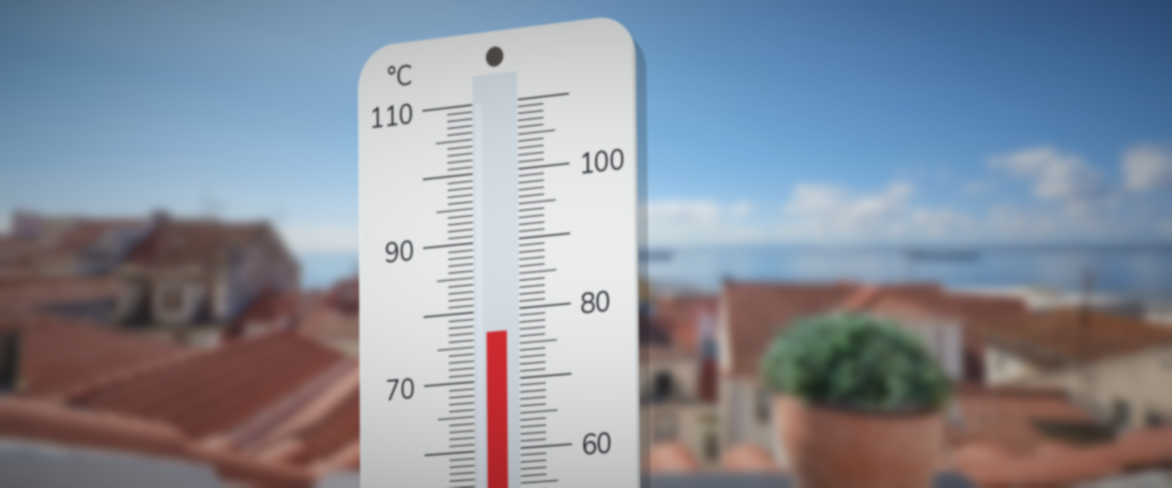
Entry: 77°C
